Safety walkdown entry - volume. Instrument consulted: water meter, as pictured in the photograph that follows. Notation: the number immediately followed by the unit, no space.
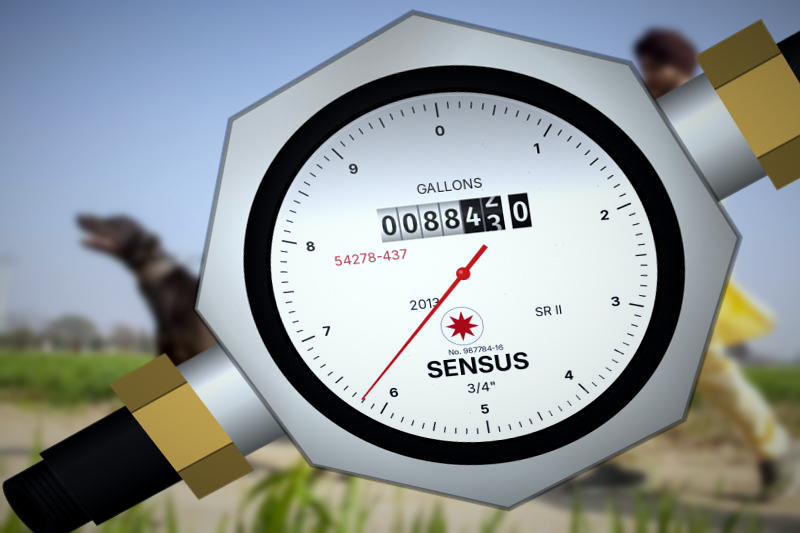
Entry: 88426.2gal
